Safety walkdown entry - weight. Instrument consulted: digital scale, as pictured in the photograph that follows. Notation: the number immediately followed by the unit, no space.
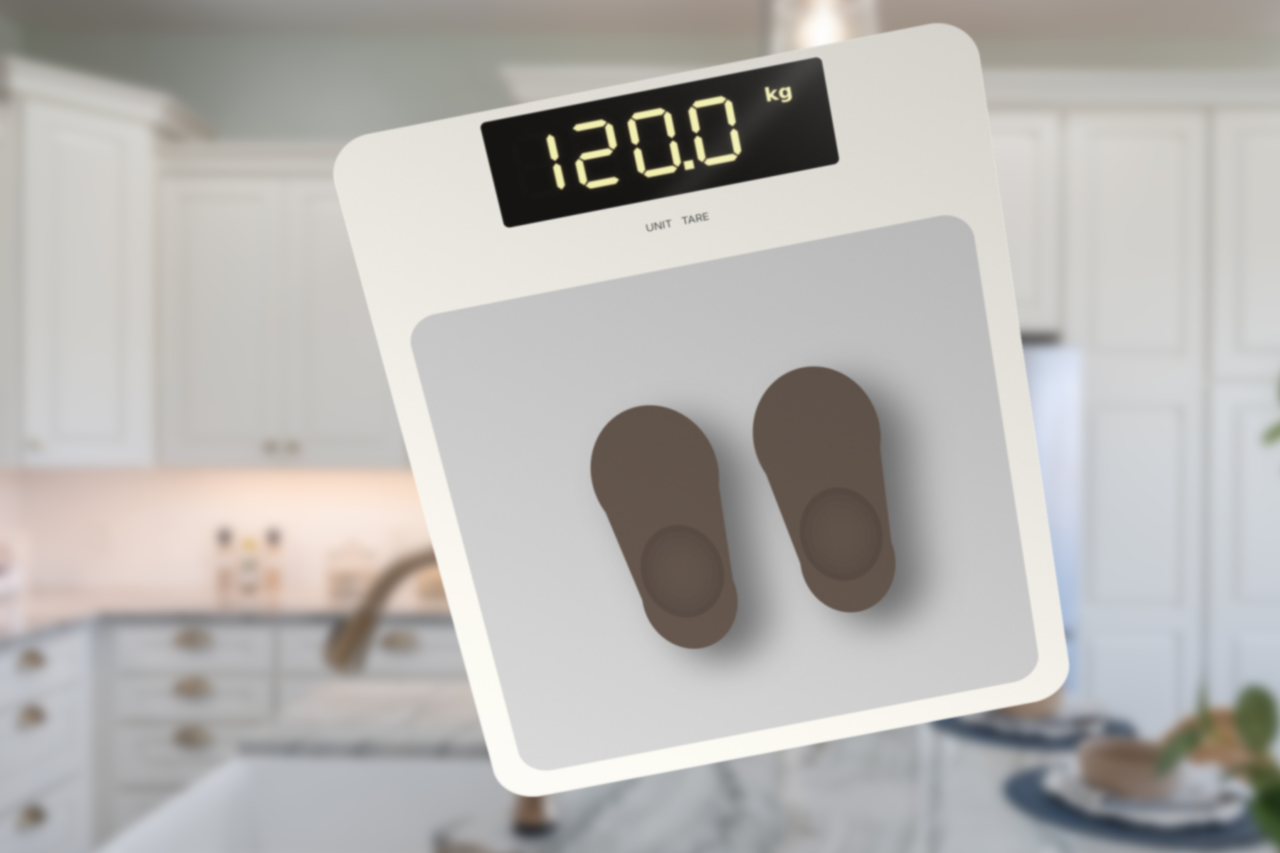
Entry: 120.0kg
